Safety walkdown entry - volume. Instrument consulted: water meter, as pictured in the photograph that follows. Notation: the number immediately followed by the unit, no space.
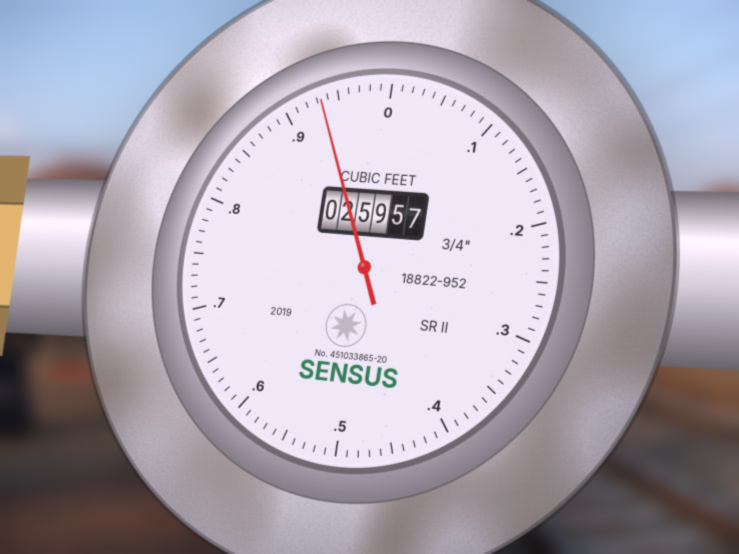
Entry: 25956.93ft³
